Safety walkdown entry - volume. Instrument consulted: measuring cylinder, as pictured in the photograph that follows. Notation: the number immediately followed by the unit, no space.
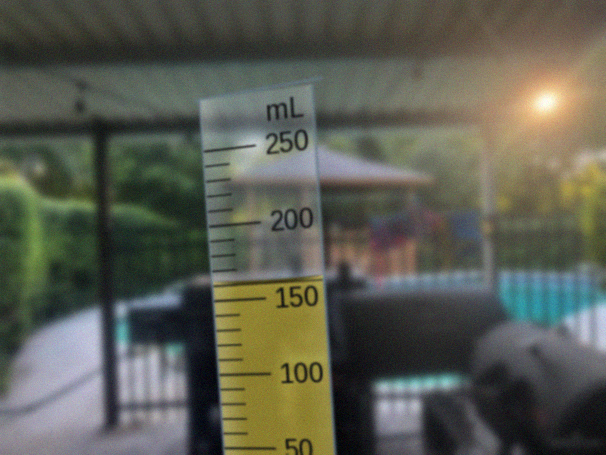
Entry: 160mL
